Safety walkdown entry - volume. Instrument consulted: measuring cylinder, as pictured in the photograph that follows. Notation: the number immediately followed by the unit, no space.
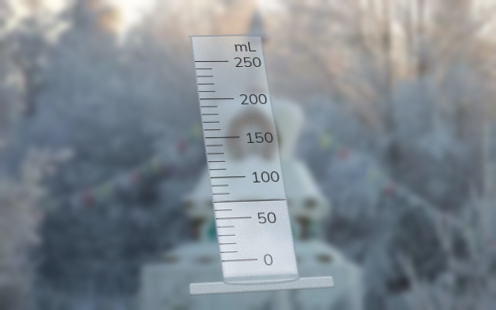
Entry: 70mL
